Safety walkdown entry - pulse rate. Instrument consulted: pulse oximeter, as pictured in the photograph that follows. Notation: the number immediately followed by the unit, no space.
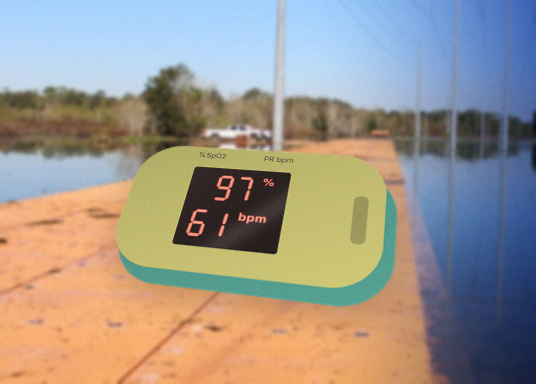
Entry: 61bpm
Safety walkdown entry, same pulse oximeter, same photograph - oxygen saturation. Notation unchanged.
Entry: 97%
